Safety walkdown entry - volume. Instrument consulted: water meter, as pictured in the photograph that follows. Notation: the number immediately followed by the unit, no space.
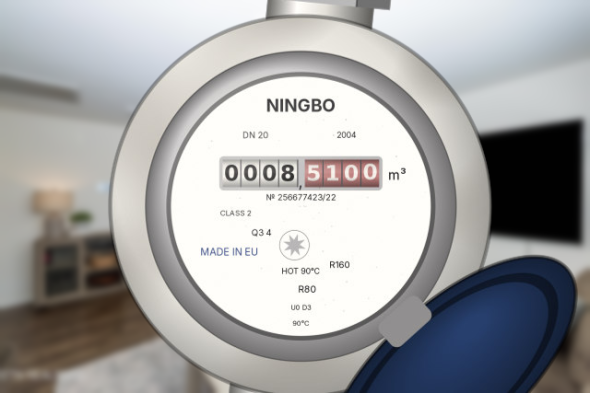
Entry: 8.5100m³
